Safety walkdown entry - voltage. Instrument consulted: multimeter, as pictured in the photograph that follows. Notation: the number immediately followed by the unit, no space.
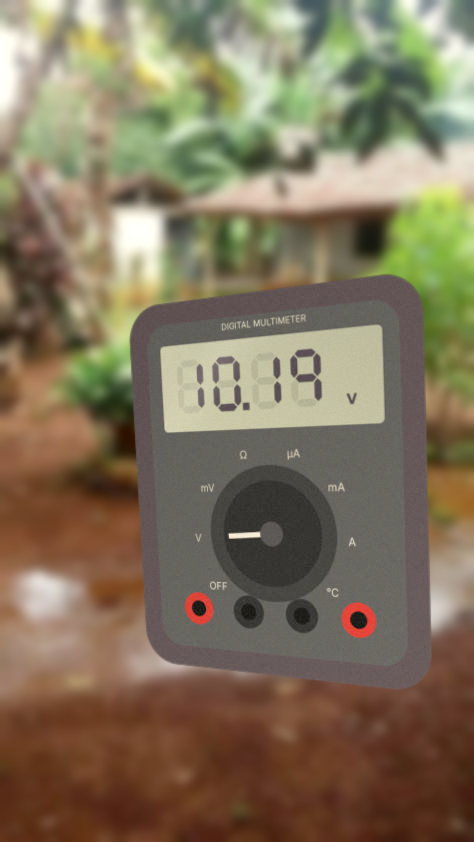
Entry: 10.19V
